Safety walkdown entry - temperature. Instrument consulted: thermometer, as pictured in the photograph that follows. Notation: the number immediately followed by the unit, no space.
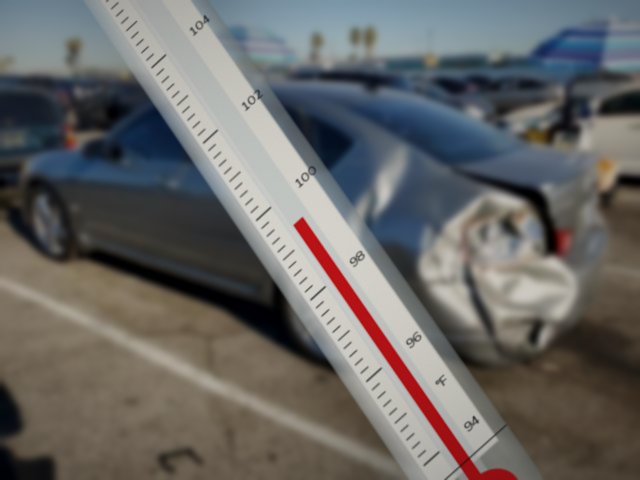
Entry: 99.4°F
